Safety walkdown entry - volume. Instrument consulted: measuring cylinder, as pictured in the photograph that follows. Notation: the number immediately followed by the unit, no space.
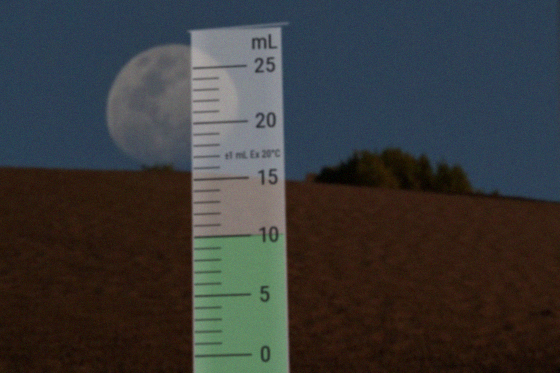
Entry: 10mL
